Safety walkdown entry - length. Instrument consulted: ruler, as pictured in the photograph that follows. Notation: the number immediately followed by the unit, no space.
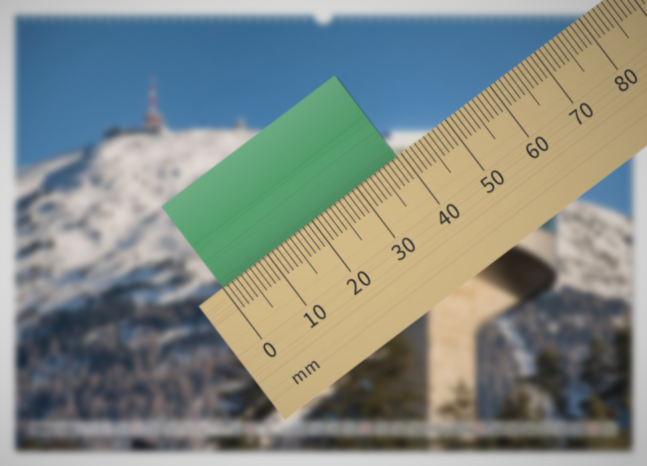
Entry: 39mm
